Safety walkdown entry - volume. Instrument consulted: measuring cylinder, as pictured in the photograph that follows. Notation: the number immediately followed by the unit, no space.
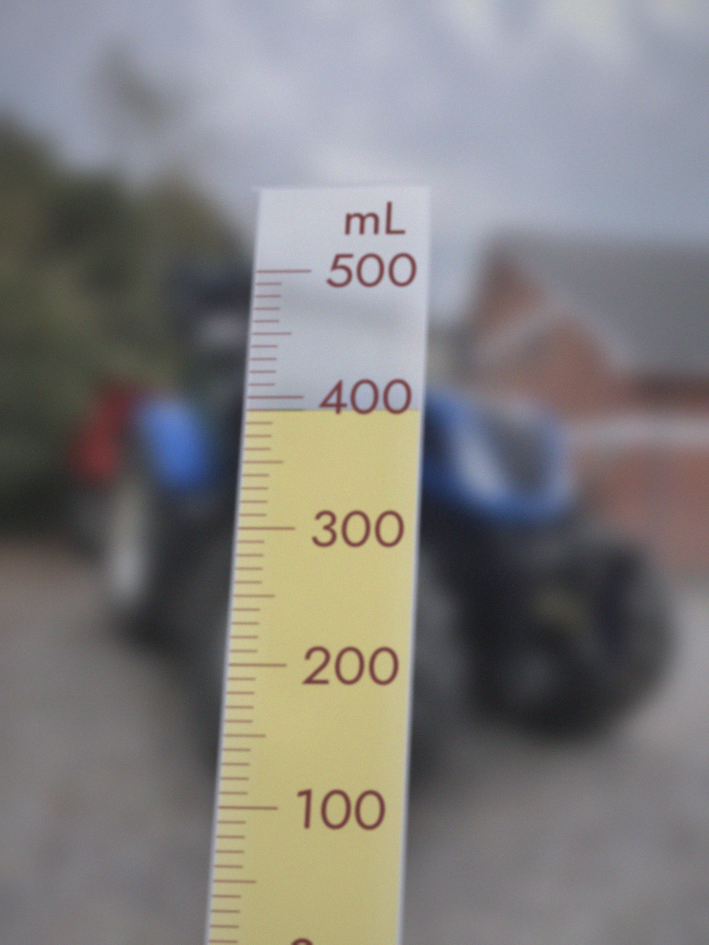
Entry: 390mL
